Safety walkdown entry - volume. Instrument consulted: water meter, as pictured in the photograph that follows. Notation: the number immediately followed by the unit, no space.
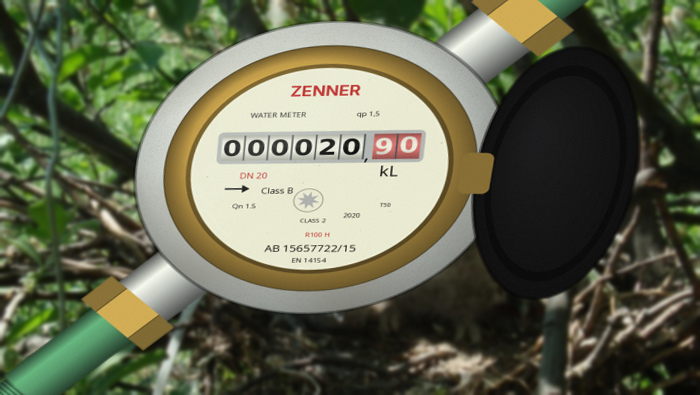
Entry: 20.90kL
